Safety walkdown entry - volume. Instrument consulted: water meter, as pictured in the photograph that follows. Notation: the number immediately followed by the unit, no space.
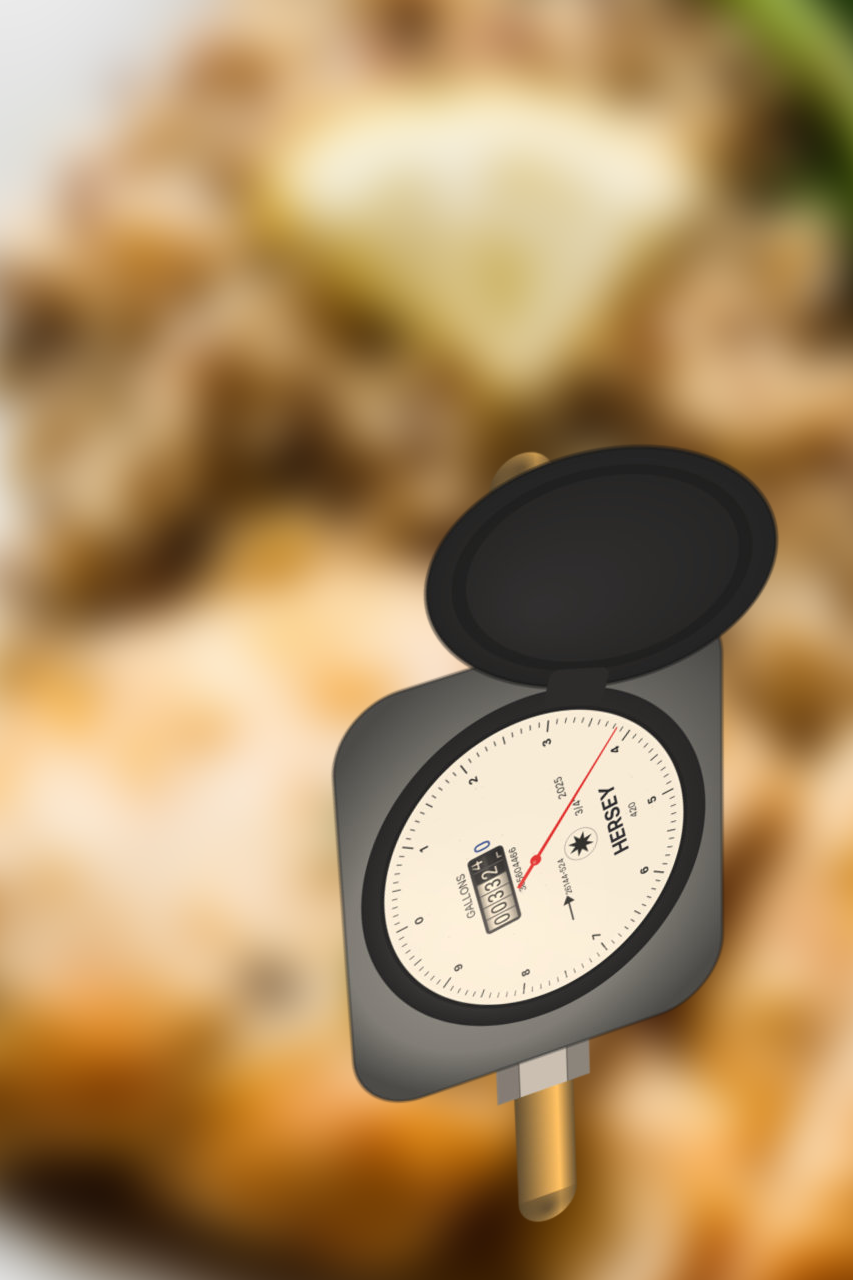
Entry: 33243.8gal
